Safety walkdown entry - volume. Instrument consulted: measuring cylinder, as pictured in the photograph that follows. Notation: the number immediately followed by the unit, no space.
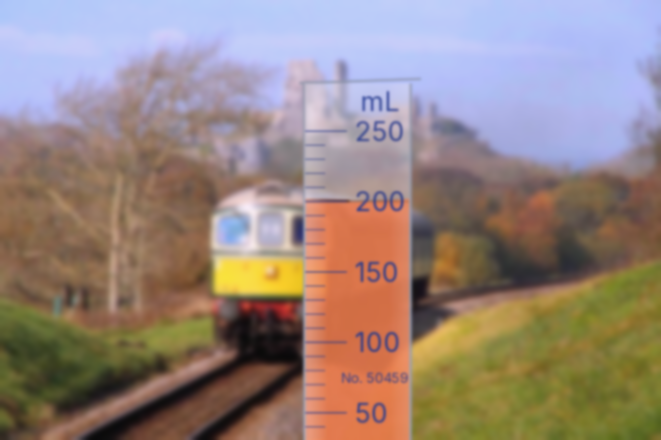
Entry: 200mL
